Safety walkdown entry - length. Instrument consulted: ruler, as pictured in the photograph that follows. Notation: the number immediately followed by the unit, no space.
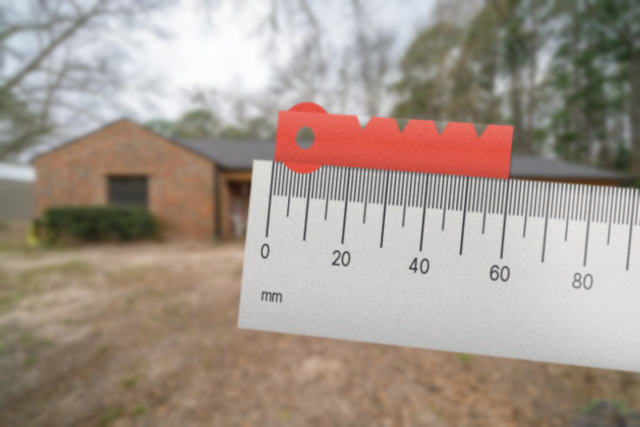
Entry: 60mm
